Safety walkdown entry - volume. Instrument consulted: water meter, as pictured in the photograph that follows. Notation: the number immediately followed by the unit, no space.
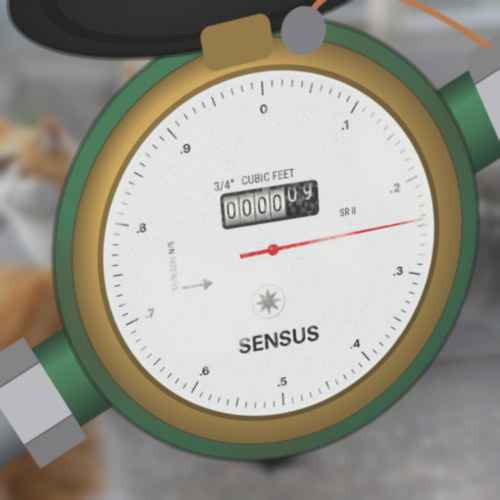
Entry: 9.24ft³
